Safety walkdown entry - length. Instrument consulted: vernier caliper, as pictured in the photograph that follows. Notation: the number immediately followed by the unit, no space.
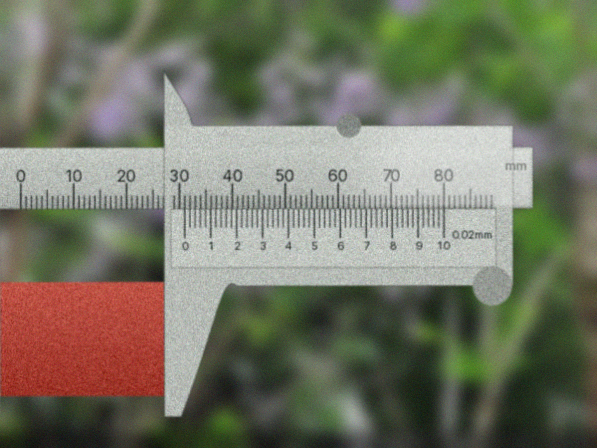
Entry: 31.0mm
